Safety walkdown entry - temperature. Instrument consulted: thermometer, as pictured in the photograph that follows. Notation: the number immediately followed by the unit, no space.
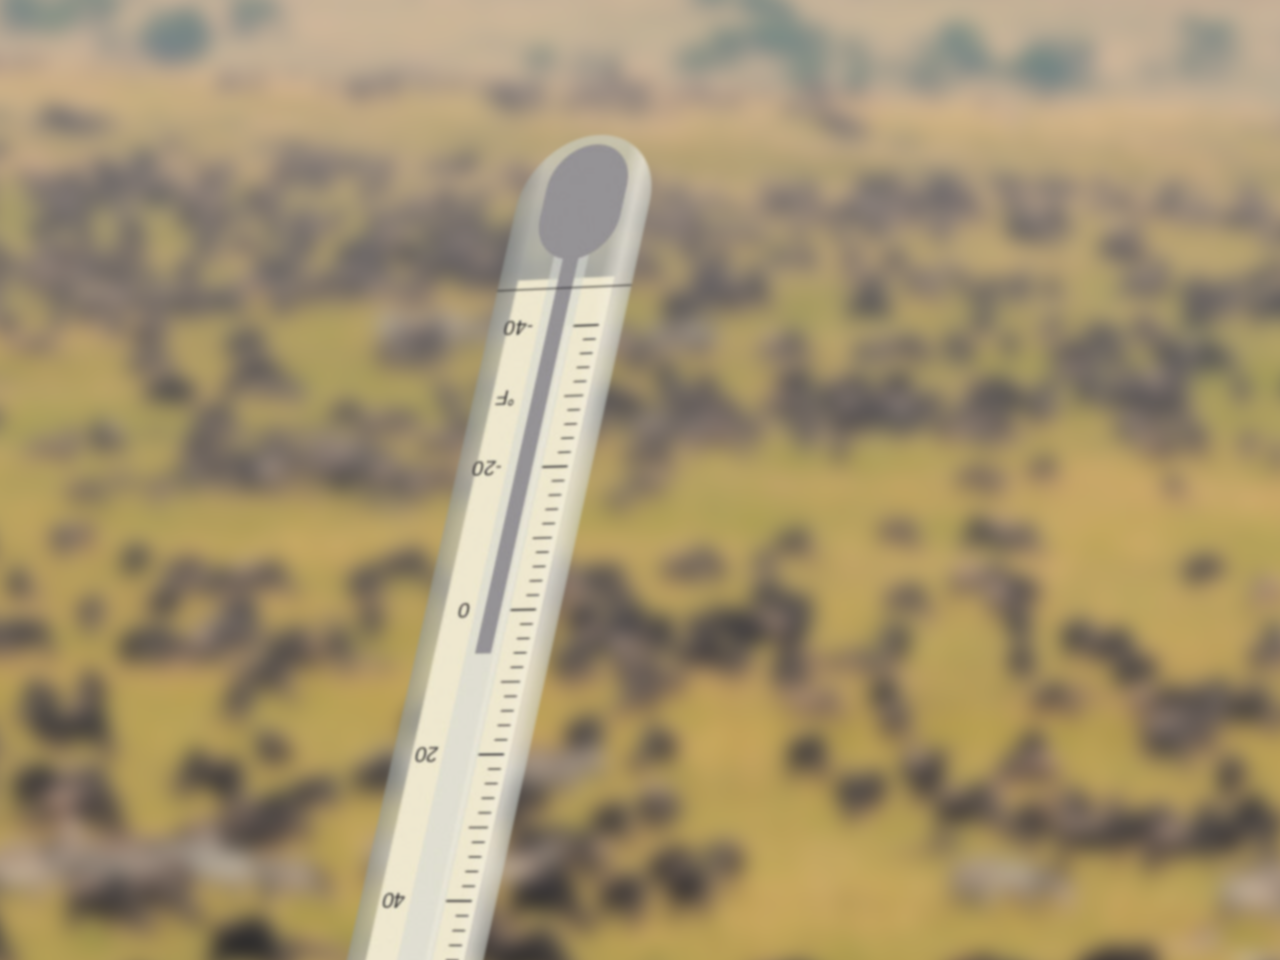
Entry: 6°F
